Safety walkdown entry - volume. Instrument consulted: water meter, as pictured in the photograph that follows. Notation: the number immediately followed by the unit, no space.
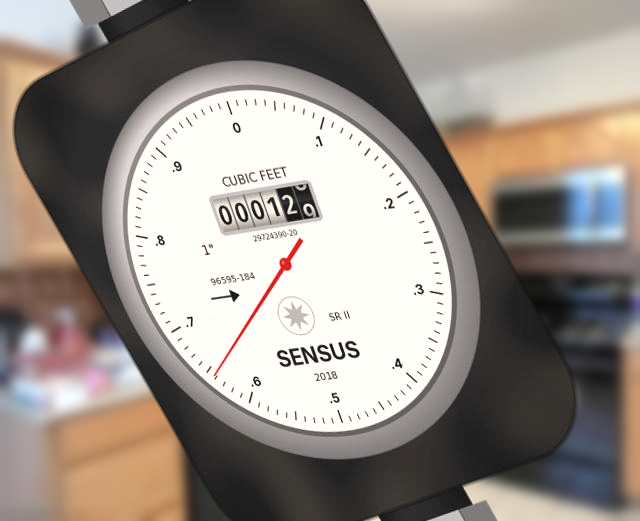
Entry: 128.64ft³
